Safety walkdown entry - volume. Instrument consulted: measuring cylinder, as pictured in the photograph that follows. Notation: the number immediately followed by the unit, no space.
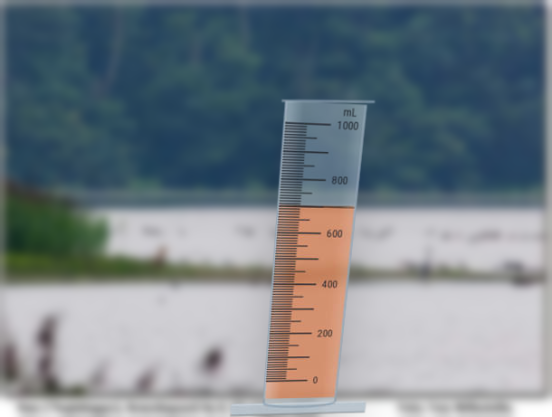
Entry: 700mL
